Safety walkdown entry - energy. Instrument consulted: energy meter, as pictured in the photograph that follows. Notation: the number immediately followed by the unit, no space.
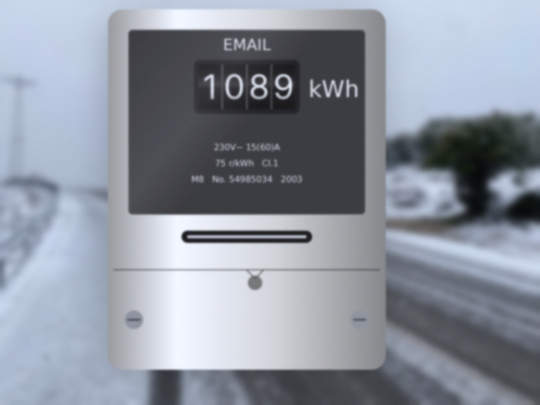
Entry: 1089kWh
